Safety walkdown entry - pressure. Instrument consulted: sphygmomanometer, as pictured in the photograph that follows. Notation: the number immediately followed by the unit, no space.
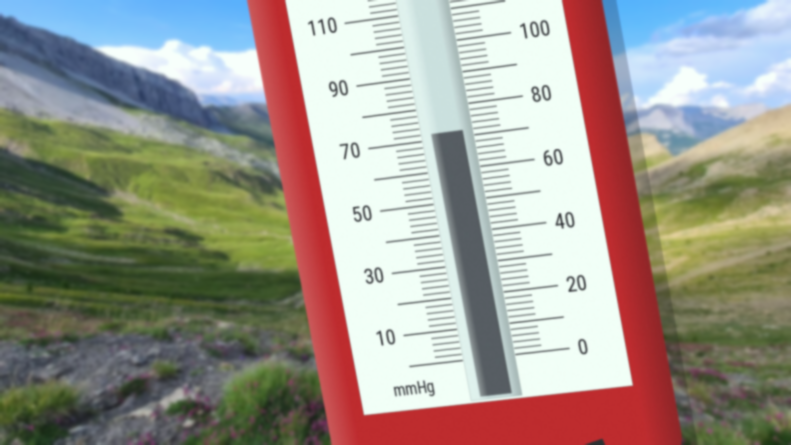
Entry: 72mmHg
